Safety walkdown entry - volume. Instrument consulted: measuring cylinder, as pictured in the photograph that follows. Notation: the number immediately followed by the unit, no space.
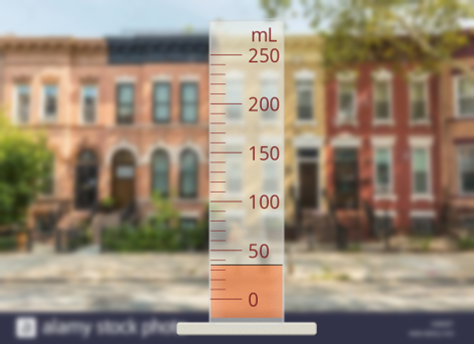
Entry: 35mL
